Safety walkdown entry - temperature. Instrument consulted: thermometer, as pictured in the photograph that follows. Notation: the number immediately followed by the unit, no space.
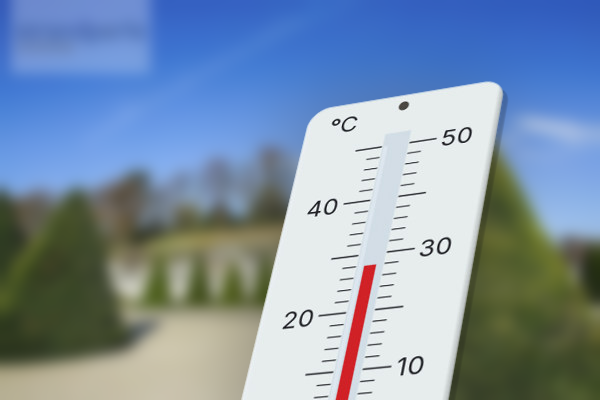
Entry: 28°C
